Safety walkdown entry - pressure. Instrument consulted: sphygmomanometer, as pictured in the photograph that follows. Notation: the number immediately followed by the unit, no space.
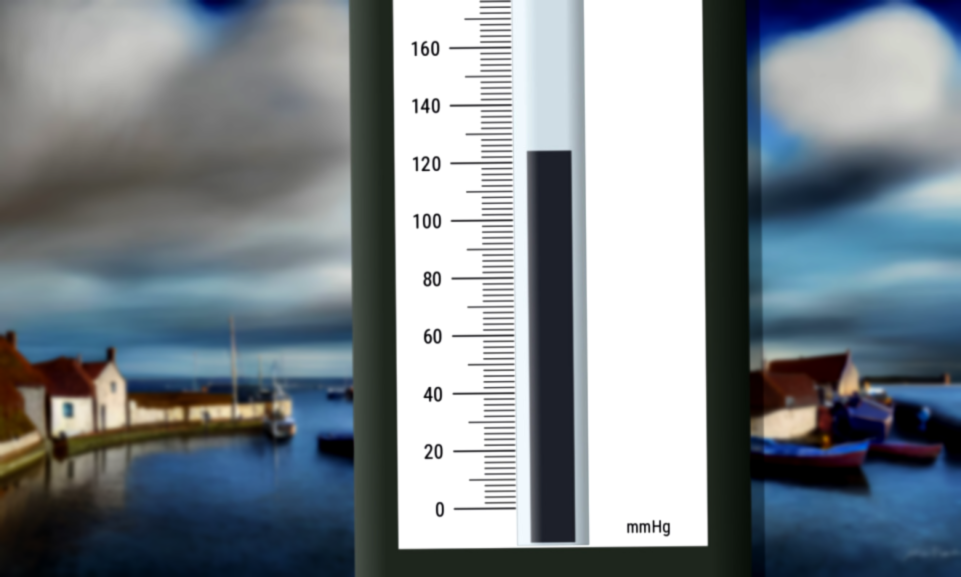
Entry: 124mmHg
